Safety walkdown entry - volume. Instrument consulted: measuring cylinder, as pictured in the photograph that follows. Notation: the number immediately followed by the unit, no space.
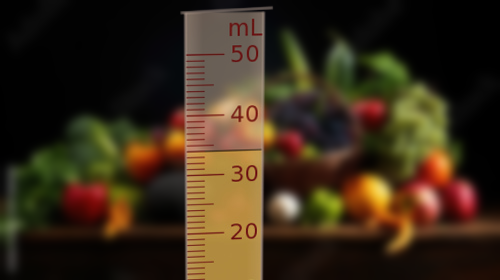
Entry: 34mL
